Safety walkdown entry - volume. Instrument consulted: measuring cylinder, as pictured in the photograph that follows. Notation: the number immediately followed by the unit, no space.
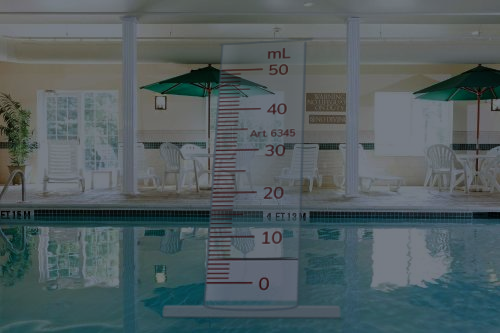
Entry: 5mL
